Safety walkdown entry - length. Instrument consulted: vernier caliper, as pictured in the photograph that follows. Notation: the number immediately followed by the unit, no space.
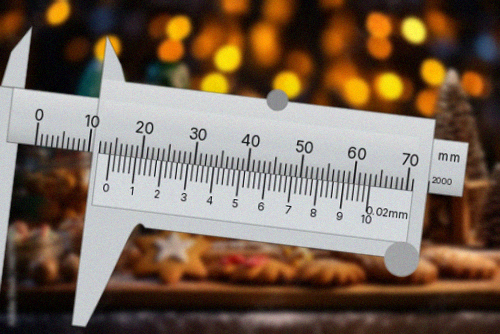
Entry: 14.0mm
